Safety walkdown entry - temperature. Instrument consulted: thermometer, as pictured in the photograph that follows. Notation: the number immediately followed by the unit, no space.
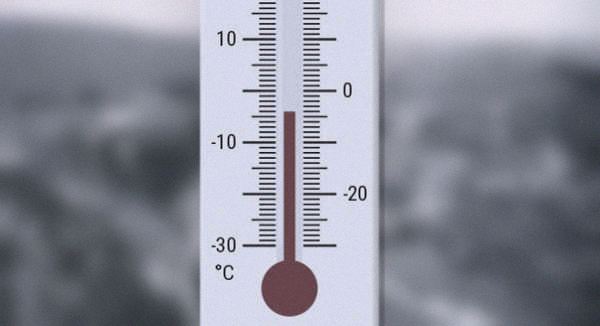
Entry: -4°C
